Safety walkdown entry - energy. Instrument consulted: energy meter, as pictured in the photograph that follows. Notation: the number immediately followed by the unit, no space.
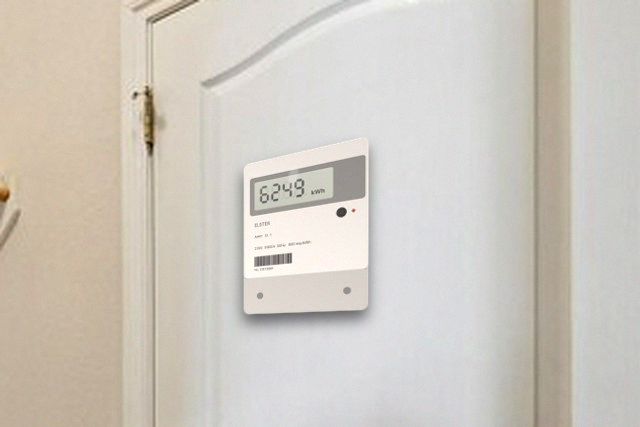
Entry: 6249kWh
